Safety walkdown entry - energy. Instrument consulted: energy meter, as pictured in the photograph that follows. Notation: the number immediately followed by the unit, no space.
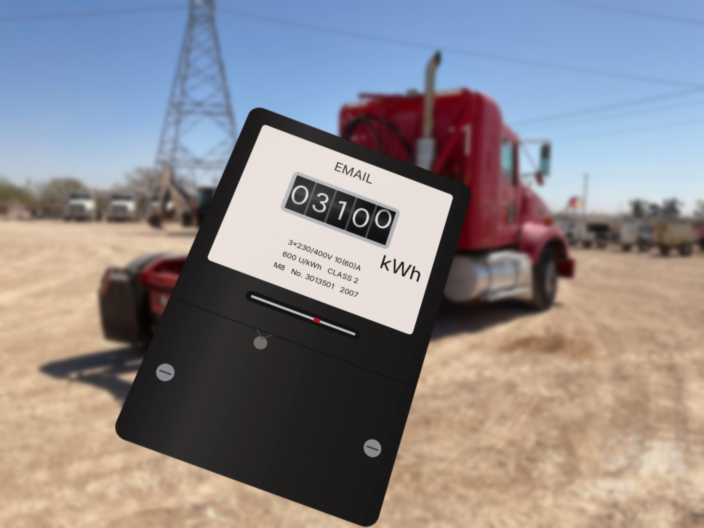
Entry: 3100kWh
